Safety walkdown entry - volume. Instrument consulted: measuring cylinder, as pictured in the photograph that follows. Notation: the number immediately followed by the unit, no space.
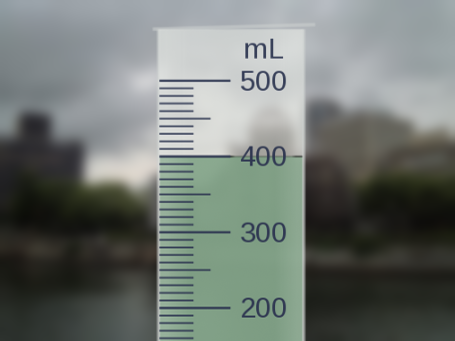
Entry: 400mL
